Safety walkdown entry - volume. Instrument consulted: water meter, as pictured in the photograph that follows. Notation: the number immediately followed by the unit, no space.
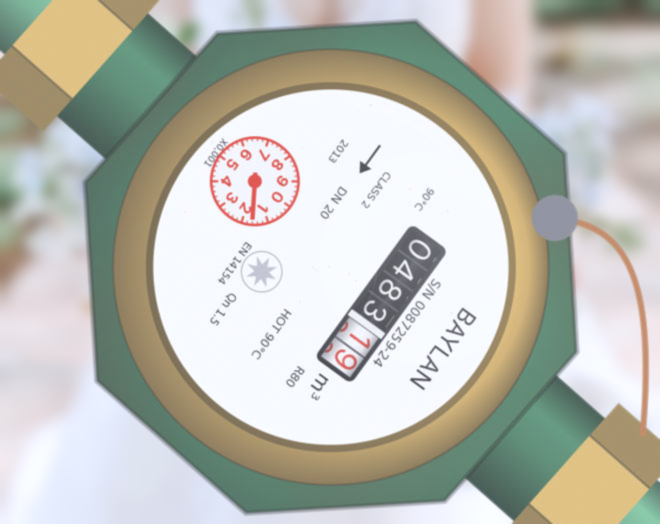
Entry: 483.191m³
